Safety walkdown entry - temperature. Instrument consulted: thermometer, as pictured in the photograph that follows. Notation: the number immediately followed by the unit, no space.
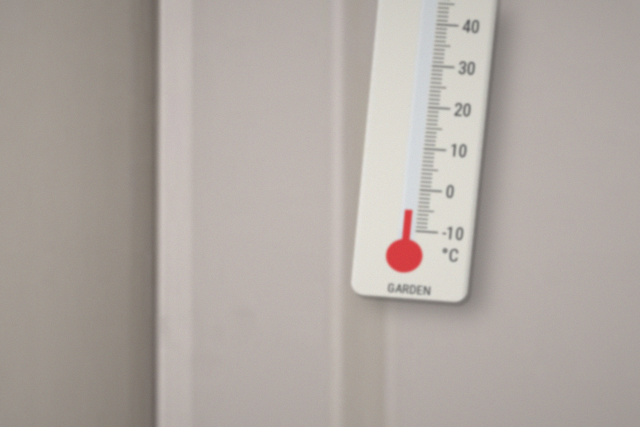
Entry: -5°C
